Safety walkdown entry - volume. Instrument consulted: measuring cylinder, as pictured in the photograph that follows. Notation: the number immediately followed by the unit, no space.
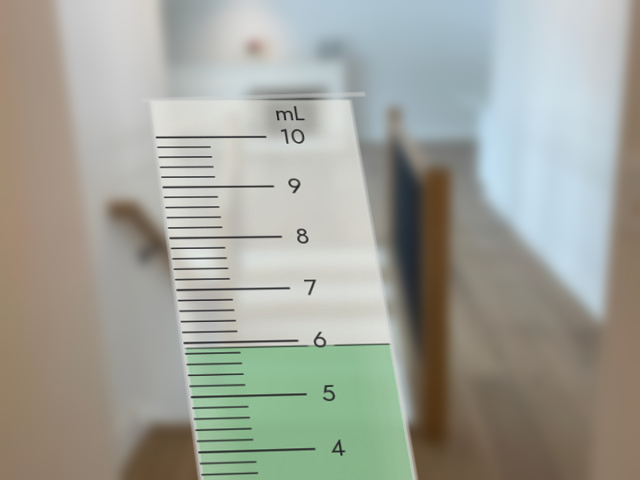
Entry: 5.9mL
